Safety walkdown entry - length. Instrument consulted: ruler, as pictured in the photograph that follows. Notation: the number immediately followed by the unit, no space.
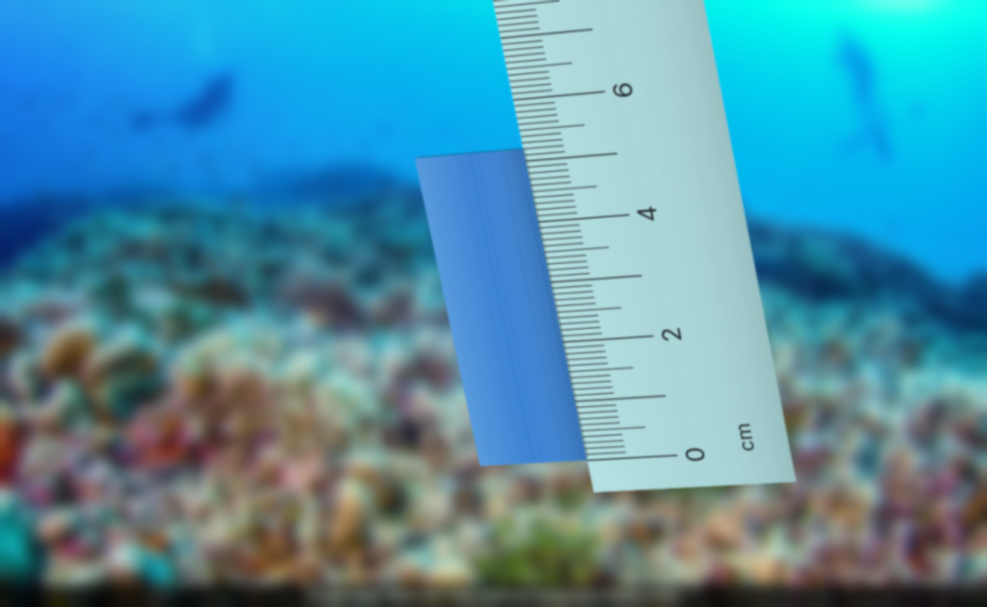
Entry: 5.2cm
